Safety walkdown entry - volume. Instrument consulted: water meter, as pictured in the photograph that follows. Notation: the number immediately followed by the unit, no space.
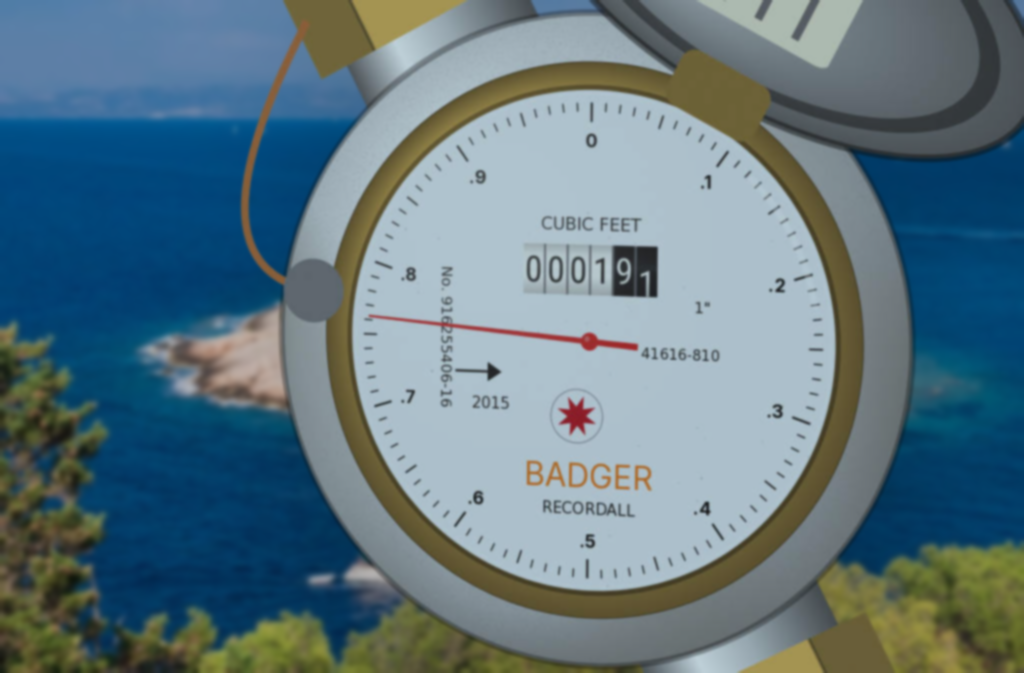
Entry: 190.76ft³
